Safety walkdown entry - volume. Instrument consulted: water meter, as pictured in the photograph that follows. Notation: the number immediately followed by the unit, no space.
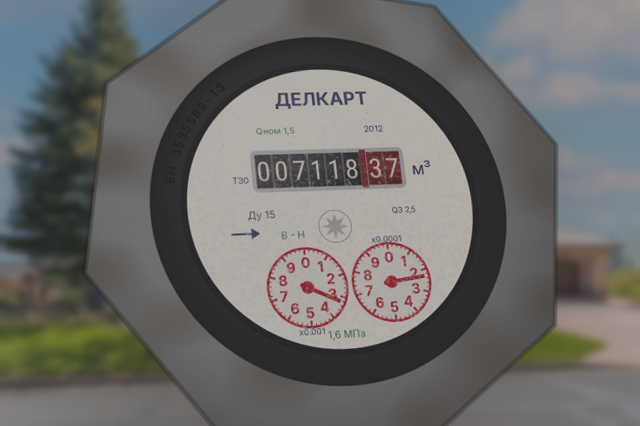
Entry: 7118.3732m³
